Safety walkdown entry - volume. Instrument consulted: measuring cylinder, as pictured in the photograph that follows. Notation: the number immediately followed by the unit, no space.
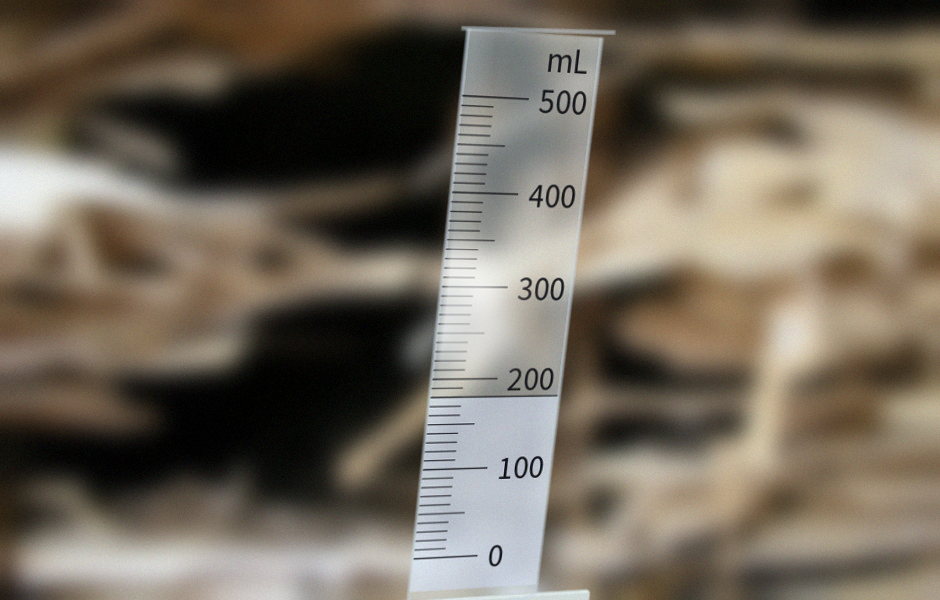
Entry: 180mL
